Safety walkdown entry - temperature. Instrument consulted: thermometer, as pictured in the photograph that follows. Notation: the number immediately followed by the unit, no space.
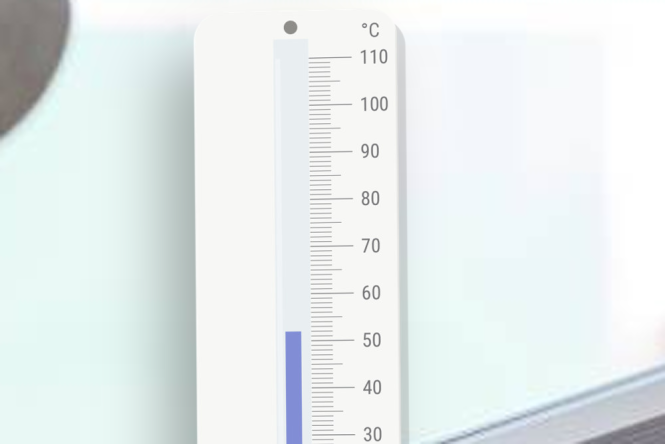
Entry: 52°C
